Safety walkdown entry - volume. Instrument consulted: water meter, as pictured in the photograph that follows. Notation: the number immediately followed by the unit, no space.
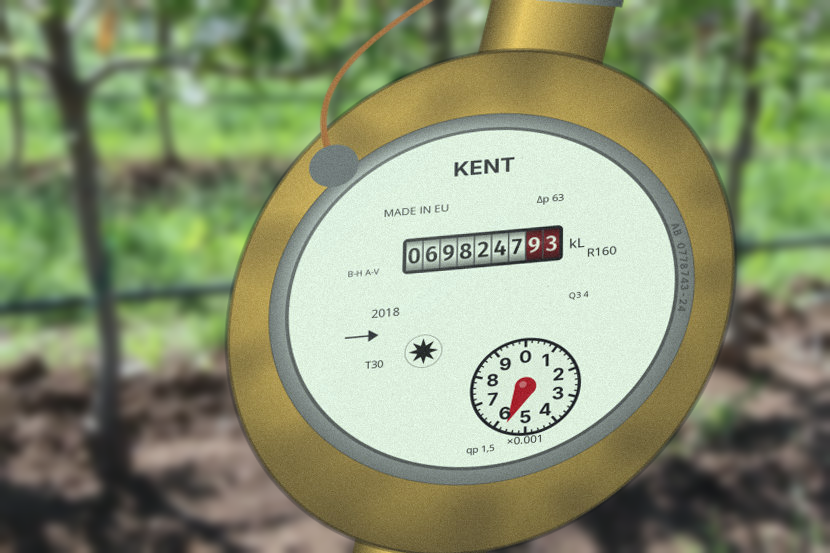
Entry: 698247.935kL
